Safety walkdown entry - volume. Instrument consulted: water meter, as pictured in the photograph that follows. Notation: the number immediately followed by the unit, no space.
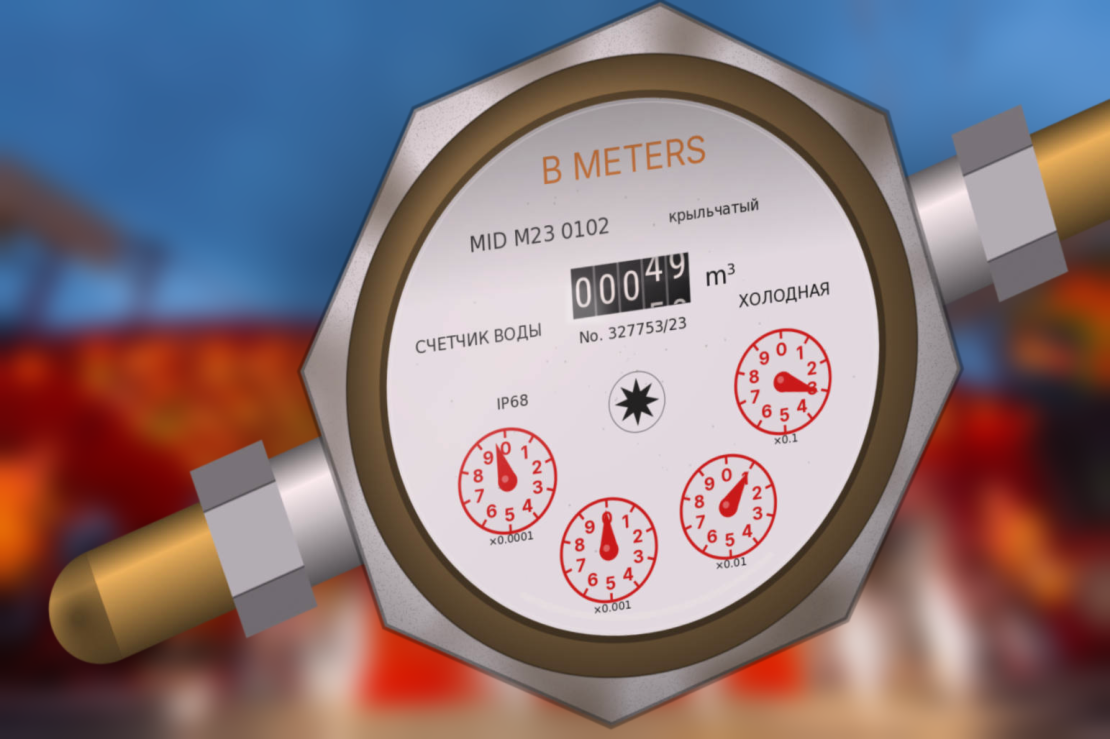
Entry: 49.3099m³
